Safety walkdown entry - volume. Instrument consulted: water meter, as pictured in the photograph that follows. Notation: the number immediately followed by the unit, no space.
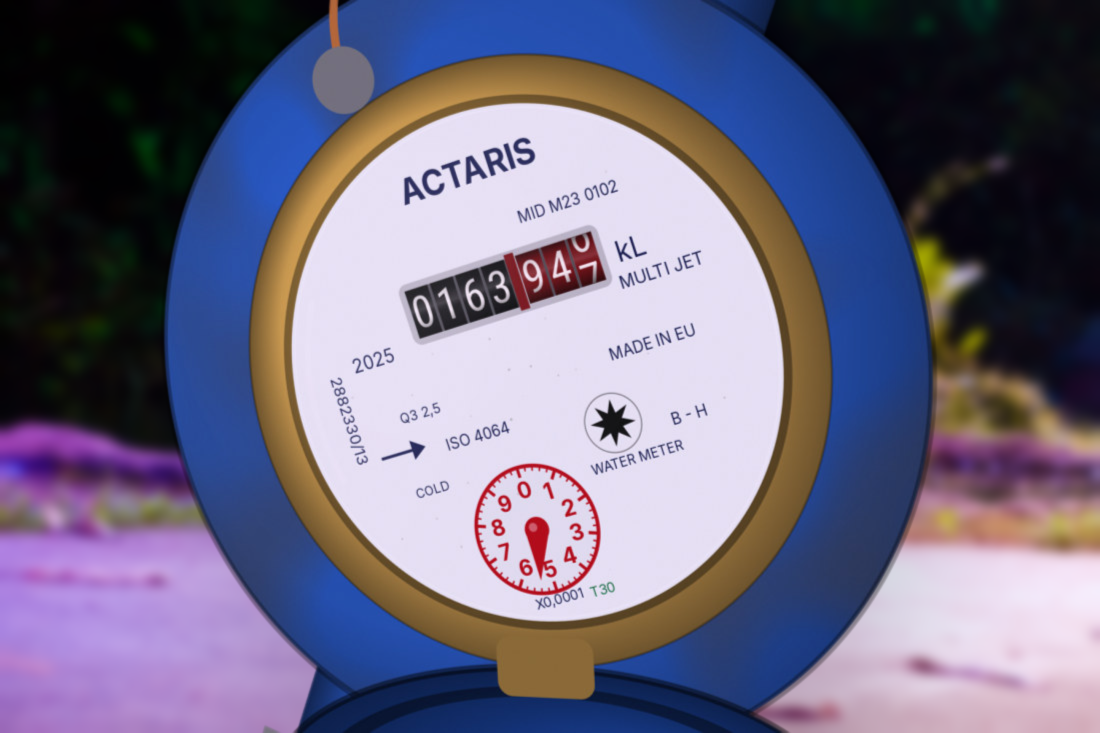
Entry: 163.9465kL
